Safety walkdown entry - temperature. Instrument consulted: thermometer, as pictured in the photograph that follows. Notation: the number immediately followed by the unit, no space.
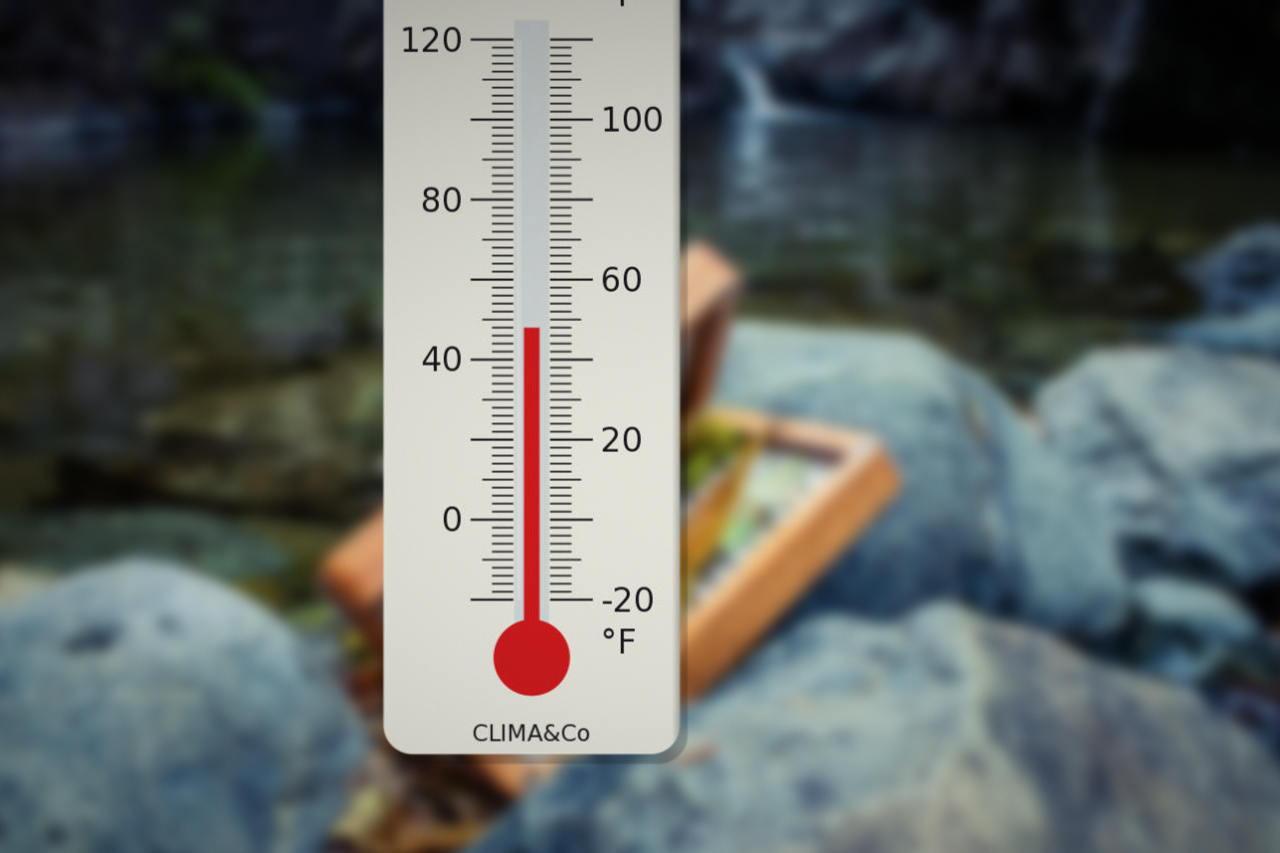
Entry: 48°F
